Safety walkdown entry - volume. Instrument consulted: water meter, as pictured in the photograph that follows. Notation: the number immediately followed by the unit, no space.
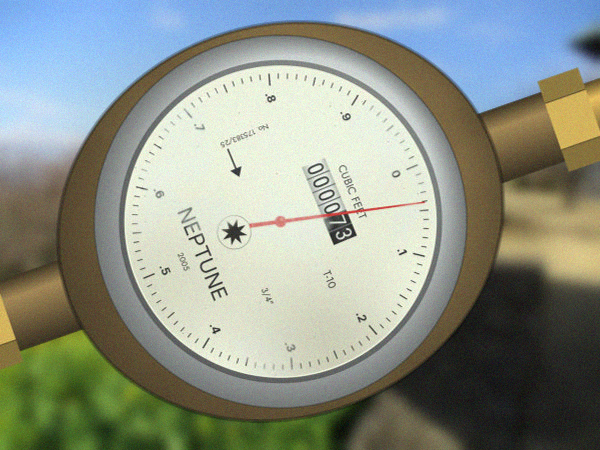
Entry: 73.04ft³
